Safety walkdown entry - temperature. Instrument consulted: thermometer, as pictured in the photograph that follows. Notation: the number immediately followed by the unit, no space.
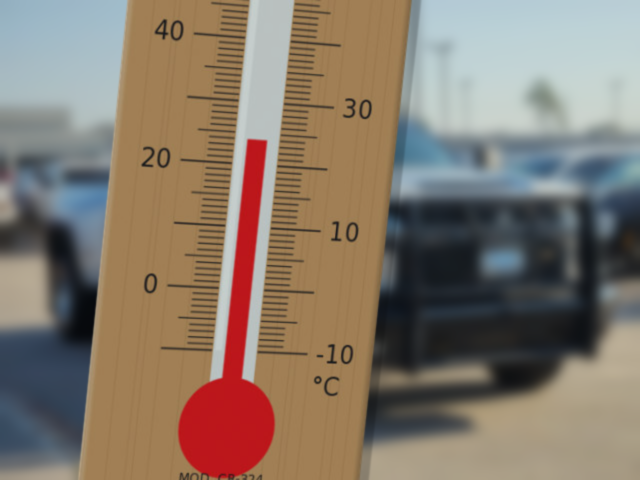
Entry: 24°C
